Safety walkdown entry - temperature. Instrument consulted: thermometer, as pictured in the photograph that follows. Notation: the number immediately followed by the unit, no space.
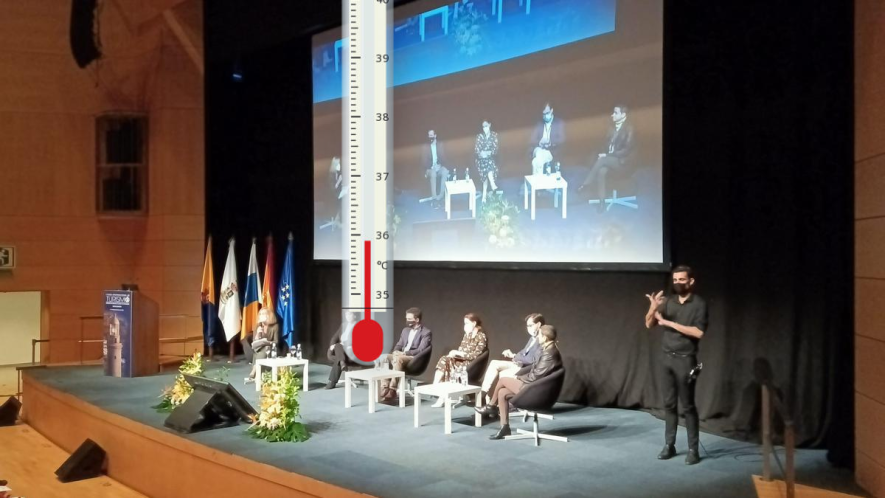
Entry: 35.9°C
